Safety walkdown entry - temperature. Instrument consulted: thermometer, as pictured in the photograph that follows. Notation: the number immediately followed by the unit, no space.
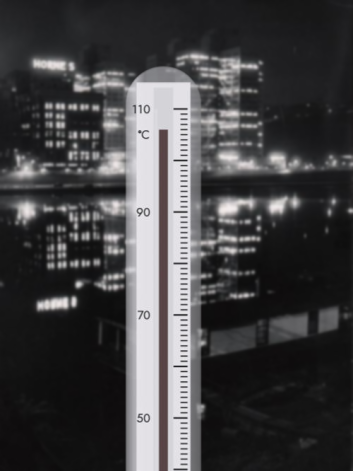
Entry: 106°C
